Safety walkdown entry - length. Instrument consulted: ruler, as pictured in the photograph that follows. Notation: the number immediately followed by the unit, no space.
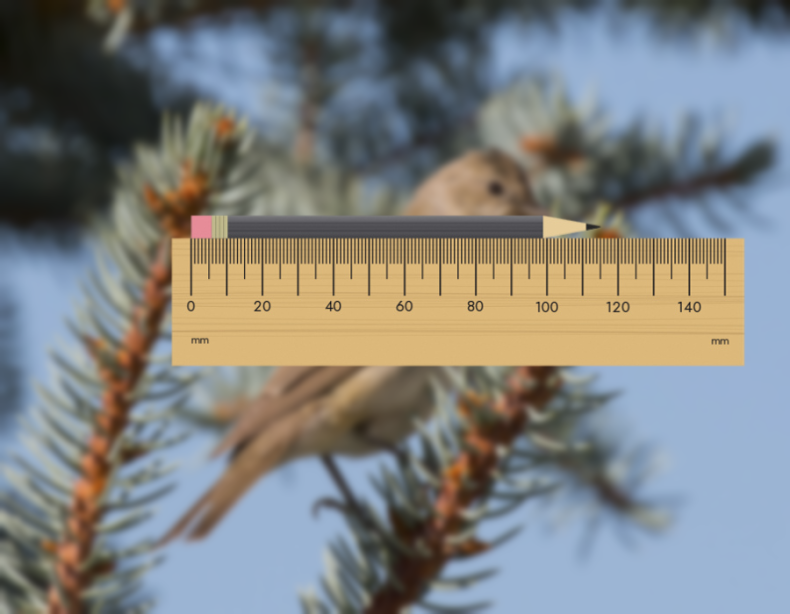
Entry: 115mm
